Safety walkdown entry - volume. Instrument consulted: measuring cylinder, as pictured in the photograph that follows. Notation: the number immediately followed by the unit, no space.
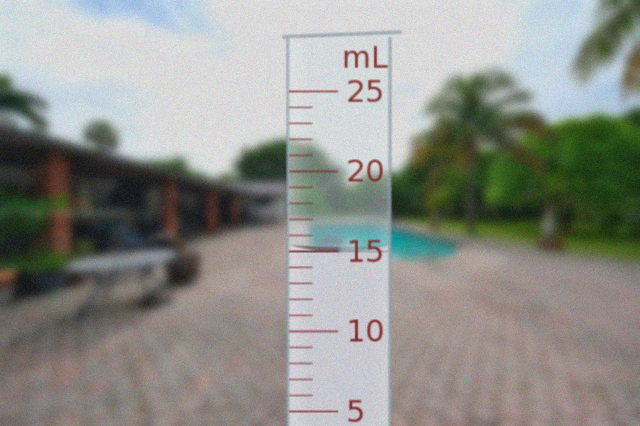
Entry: 15mL
